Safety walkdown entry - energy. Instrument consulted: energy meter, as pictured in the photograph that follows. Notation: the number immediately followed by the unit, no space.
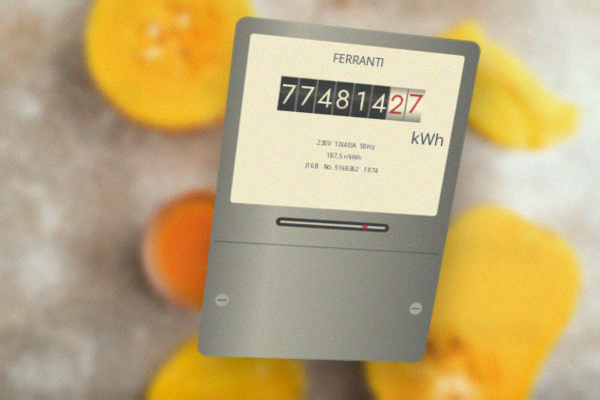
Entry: 774814.27kWh
